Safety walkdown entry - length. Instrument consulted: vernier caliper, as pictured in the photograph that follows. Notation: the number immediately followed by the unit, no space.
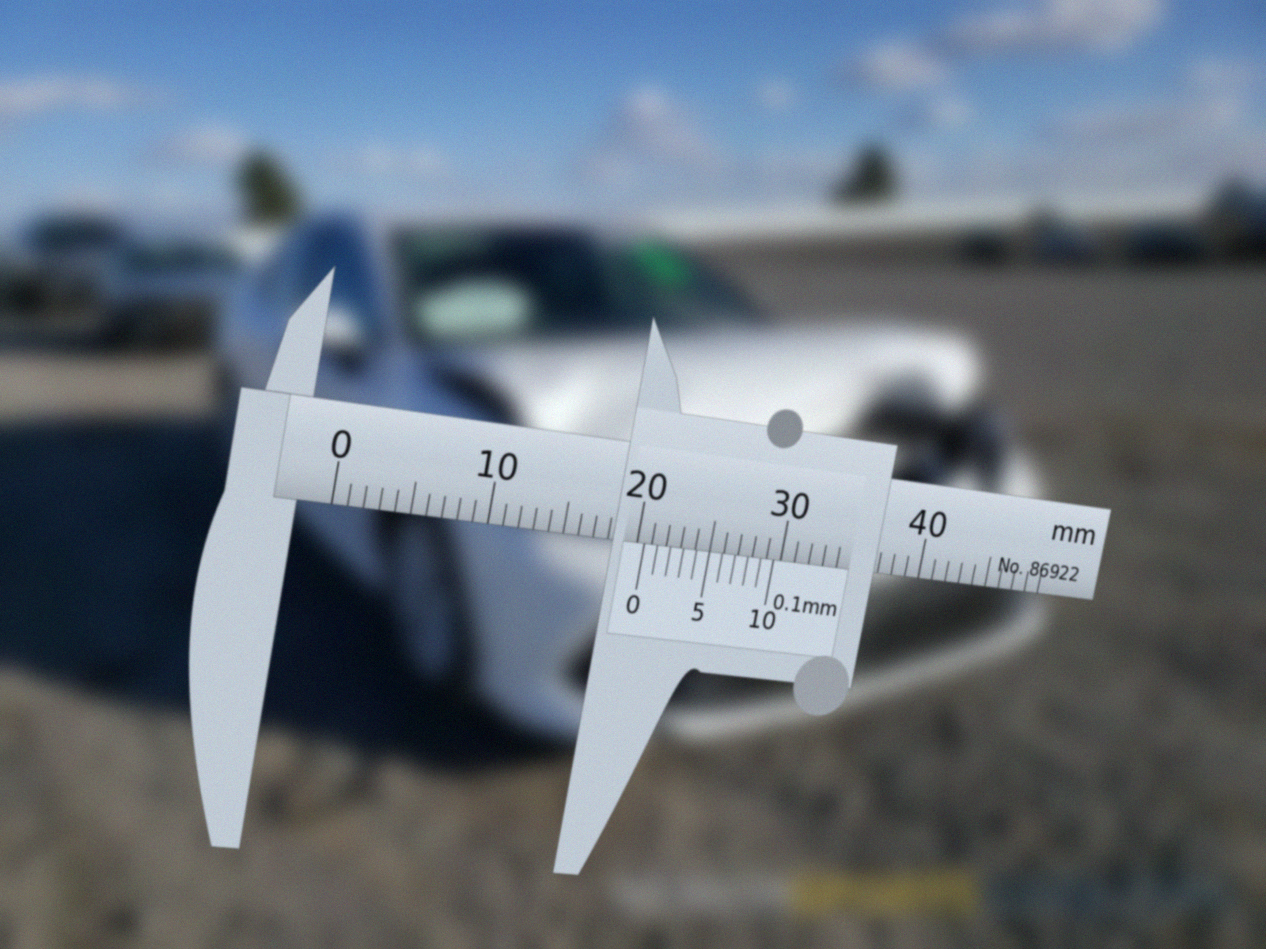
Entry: 20.5mm
